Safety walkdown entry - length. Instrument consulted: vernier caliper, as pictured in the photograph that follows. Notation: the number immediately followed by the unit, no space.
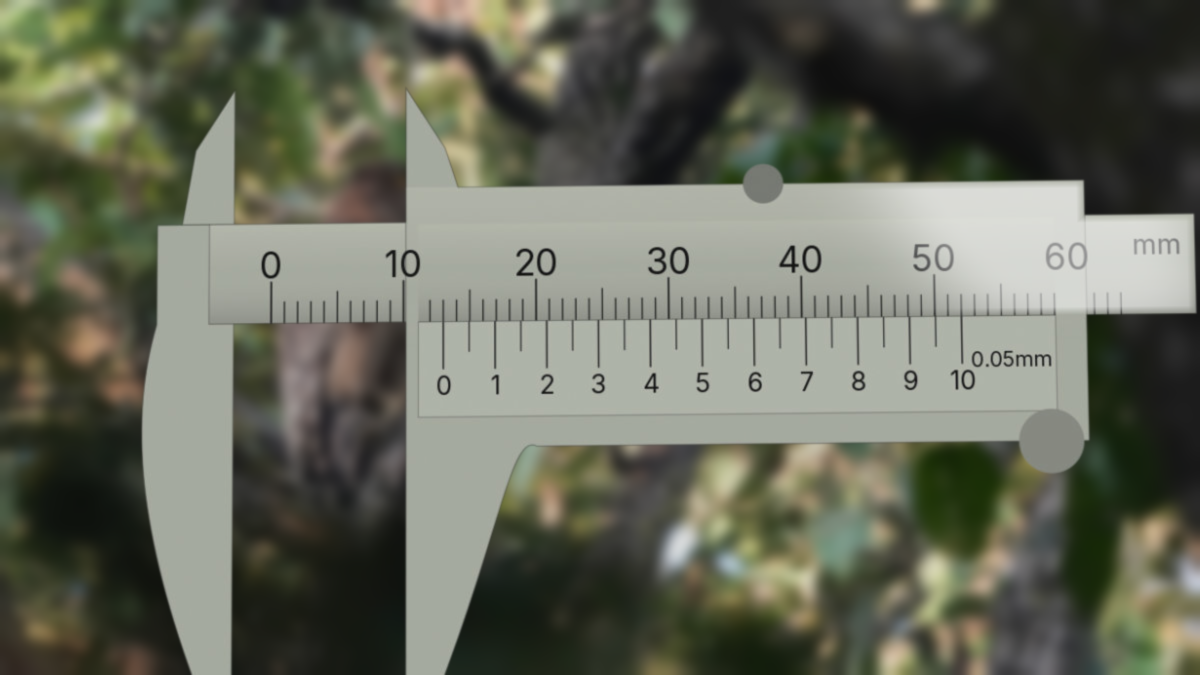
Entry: 13.0mm
